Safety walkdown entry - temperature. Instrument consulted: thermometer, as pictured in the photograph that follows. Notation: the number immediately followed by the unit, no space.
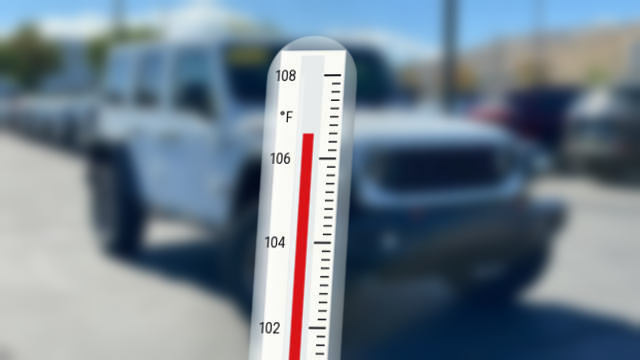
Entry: 106.6°F
